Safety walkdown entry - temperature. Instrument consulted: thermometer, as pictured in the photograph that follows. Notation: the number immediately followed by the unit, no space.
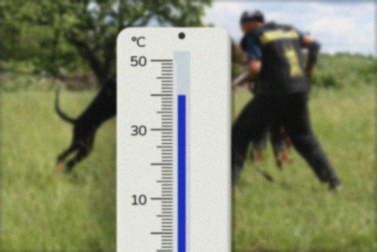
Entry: 40°C
